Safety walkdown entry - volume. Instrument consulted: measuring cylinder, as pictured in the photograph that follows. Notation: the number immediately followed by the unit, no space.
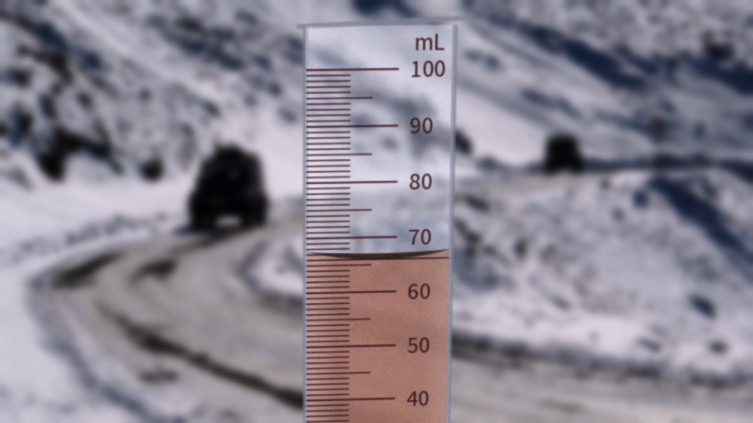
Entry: 66mL
